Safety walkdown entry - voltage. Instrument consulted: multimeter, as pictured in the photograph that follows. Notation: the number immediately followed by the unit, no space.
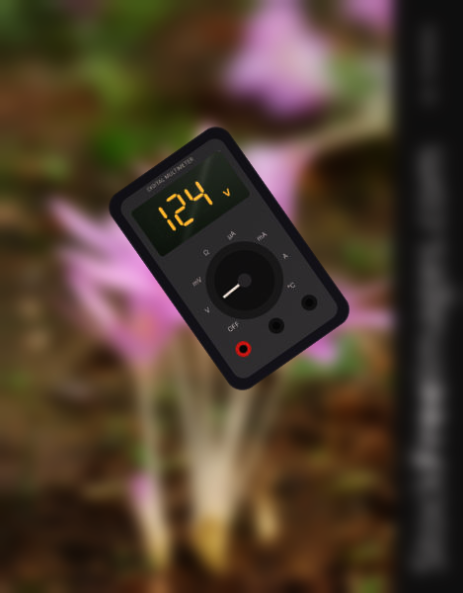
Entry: 124V
